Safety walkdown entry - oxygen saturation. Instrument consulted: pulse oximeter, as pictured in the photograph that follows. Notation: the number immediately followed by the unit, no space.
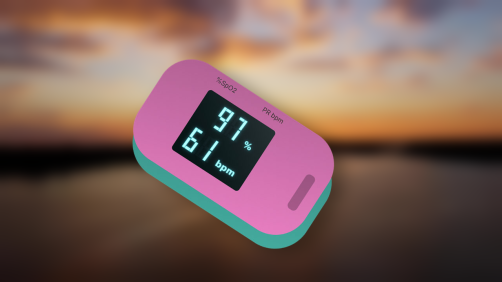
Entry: 97%
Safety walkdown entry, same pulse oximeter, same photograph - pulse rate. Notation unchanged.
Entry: 61bpm
